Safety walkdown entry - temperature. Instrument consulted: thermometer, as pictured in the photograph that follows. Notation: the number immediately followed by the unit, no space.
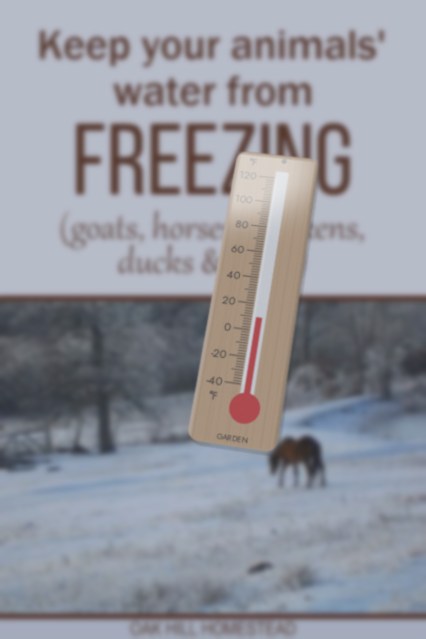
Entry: 10°F
